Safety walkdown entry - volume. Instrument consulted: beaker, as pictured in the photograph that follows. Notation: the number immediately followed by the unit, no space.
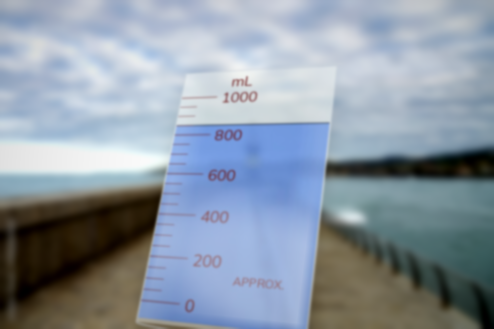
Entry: 850mL
